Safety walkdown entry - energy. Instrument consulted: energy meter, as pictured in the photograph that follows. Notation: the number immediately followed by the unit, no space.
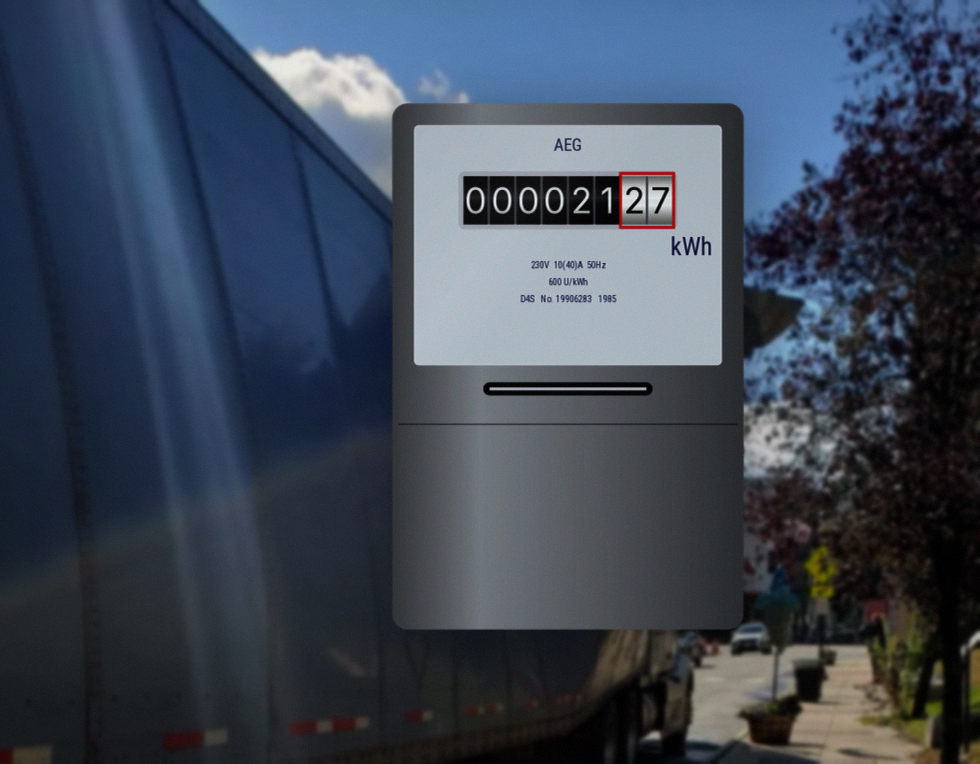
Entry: 21.27kWh
